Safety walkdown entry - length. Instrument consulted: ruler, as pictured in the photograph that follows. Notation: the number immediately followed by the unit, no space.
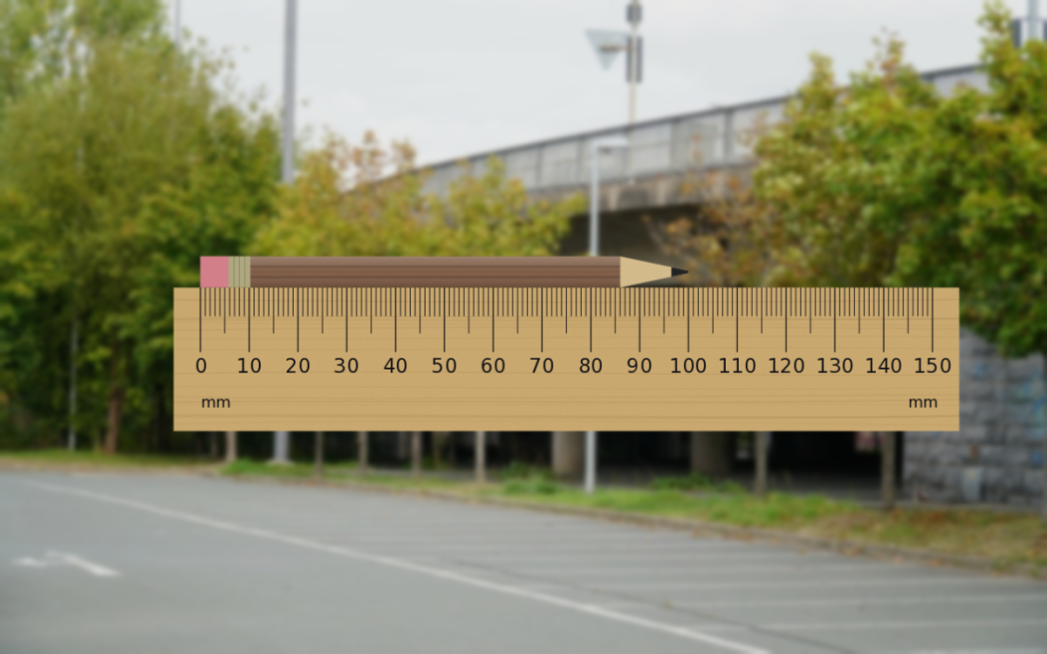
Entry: 100mm
